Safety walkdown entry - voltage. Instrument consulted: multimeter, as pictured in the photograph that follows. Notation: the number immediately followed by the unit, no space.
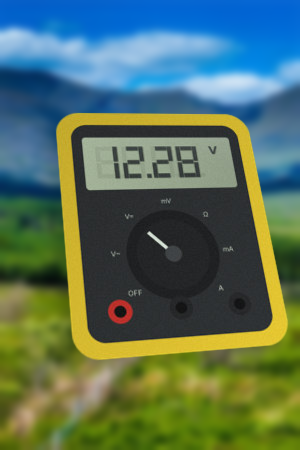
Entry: 12.28V
